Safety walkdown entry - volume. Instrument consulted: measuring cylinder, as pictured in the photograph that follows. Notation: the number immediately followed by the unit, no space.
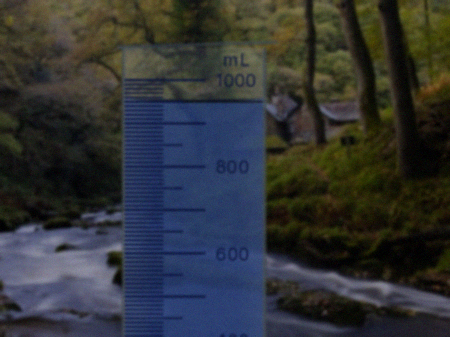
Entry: 950mL
